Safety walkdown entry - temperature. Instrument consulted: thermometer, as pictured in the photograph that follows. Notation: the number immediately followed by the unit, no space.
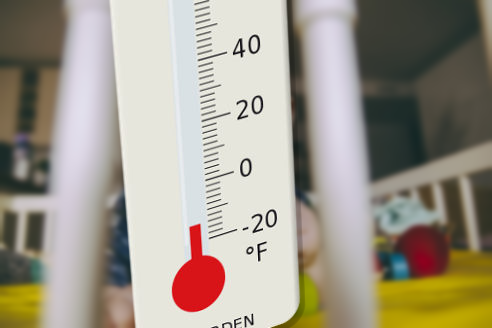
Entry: -14°F
